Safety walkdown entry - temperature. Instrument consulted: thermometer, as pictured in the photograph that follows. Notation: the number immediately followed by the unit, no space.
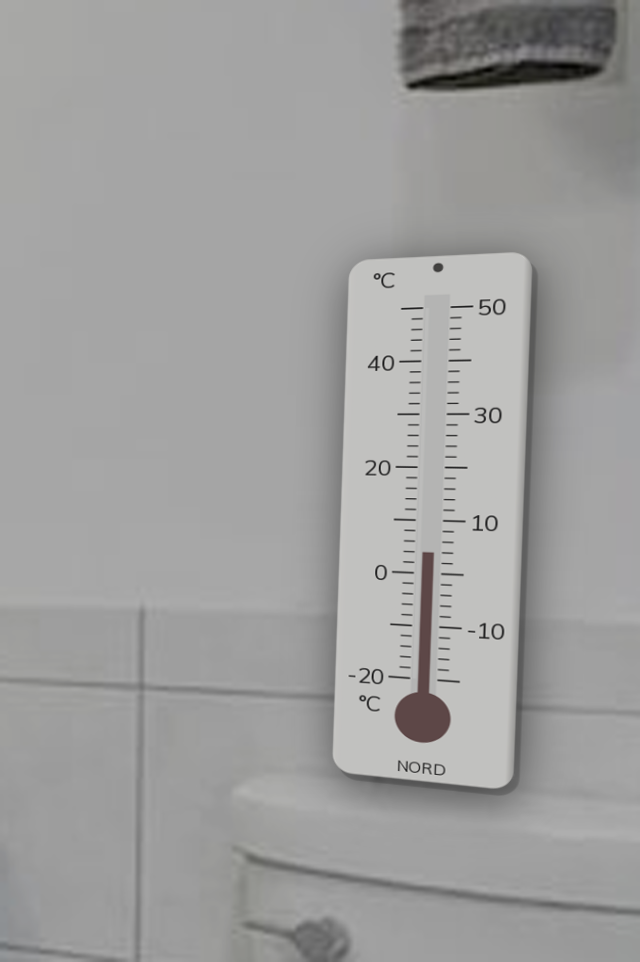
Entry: 4°C
